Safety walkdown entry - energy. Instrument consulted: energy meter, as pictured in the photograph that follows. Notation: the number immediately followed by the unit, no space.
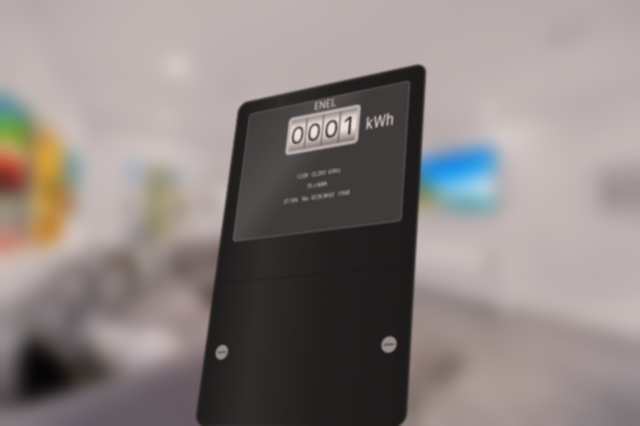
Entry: 1kWh
